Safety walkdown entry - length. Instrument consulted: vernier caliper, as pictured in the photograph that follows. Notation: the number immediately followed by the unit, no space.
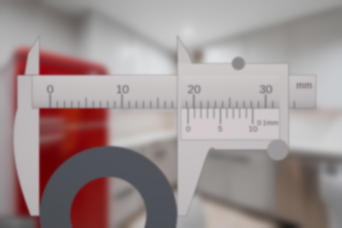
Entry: 19.2mm
